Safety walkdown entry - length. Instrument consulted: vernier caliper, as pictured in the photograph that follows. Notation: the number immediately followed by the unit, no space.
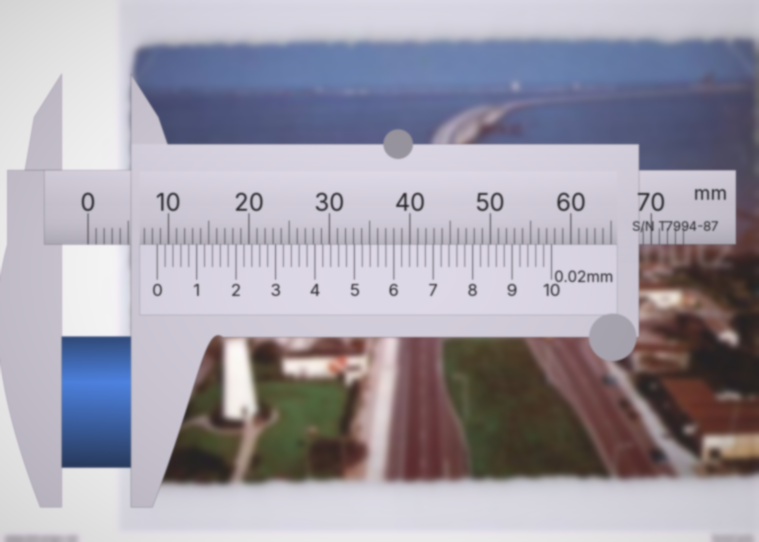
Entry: 8.6mm
